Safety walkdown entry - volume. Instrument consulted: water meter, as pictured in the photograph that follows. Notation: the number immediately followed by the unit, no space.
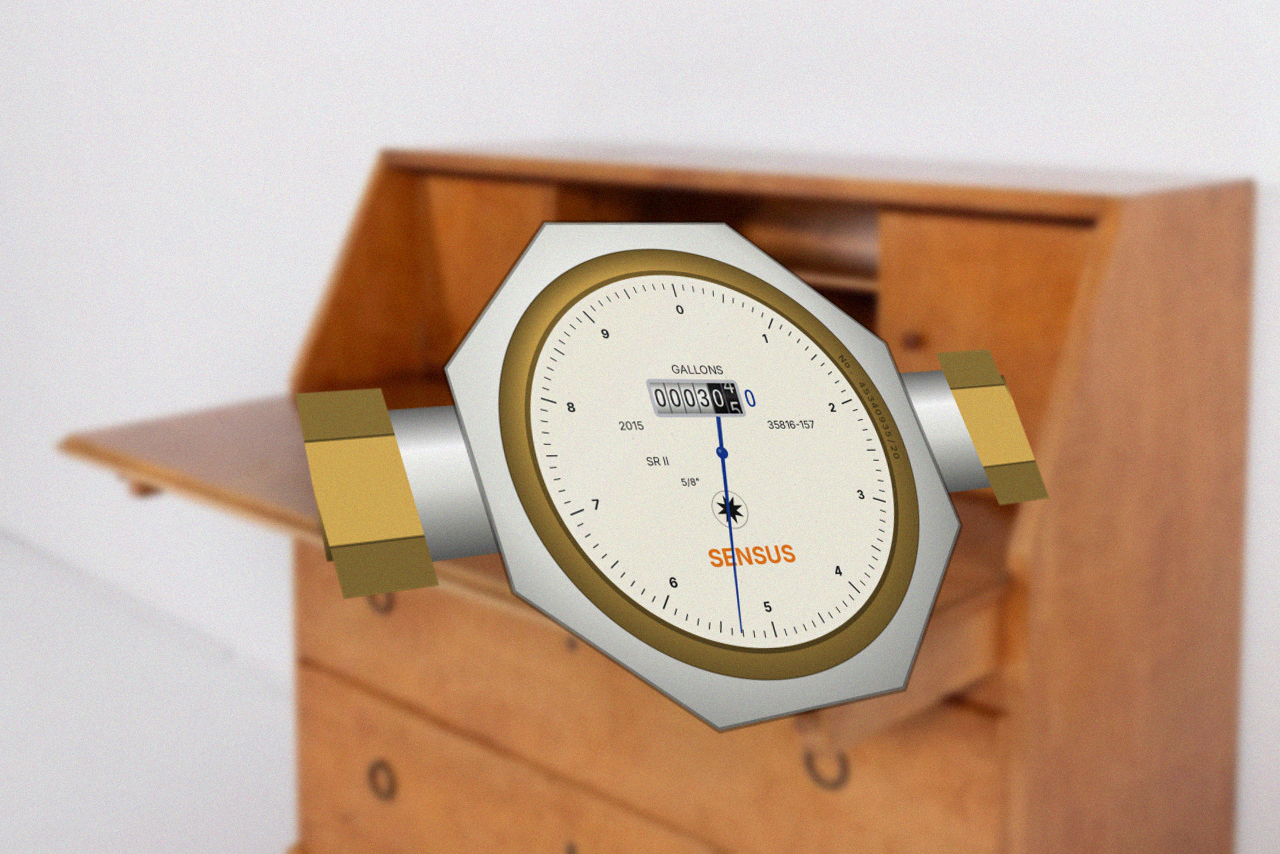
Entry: 3045.3gal
